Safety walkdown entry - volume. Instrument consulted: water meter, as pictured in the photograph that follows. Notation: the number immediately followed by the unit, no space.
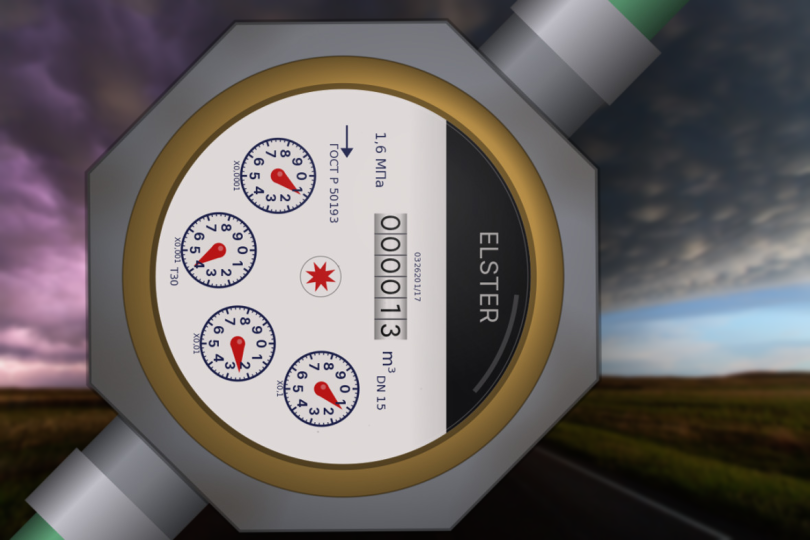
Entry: 13.1241m³
